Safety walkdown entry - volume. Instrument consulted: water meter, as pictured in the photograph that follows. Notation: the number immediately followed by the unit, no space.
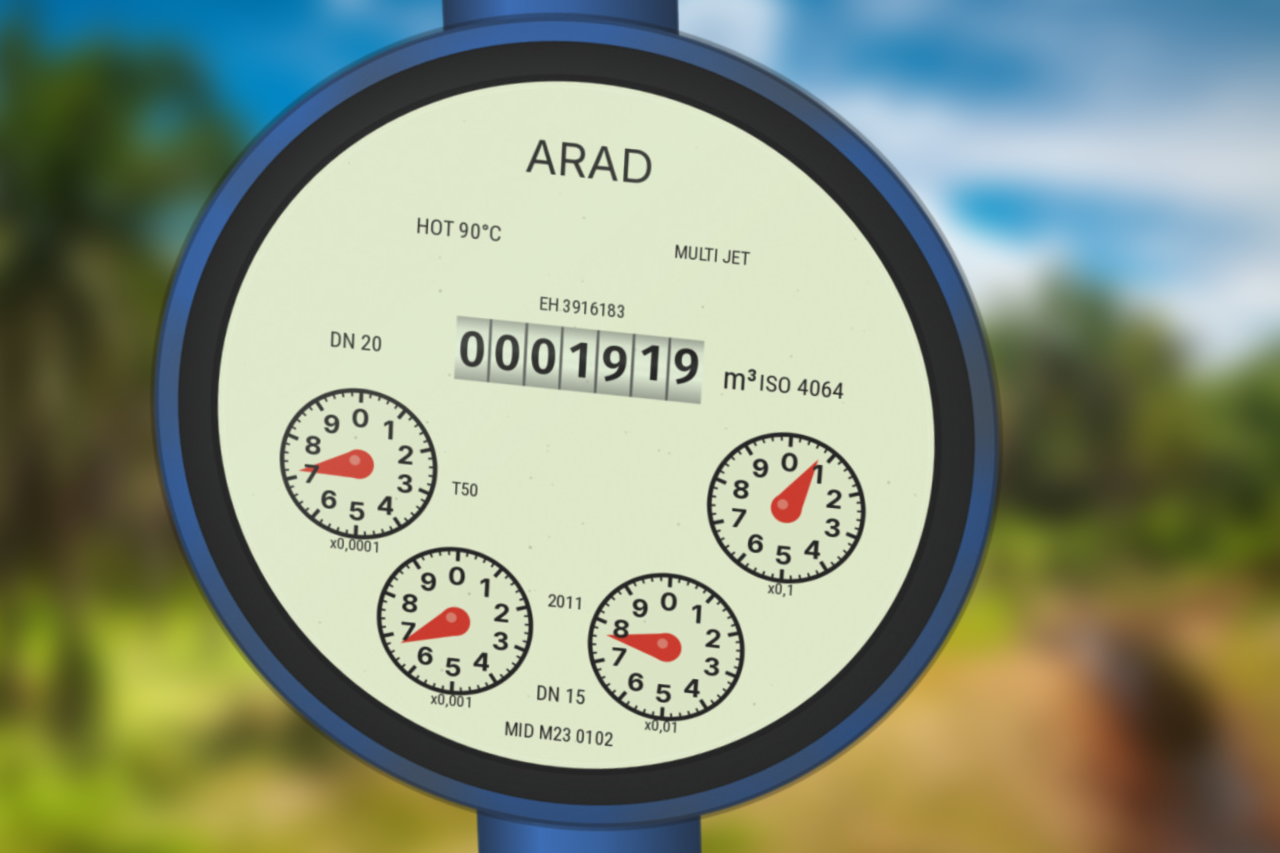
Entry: 1919.0767m³
